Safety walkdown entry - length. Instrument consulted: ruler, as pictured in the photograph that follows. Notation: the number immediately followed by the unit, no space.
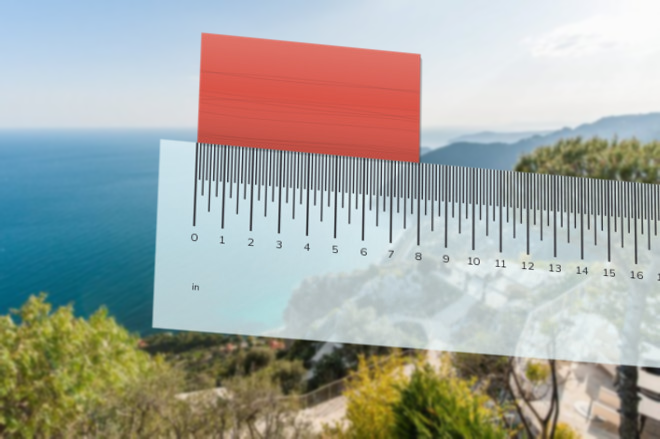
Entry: 8in
